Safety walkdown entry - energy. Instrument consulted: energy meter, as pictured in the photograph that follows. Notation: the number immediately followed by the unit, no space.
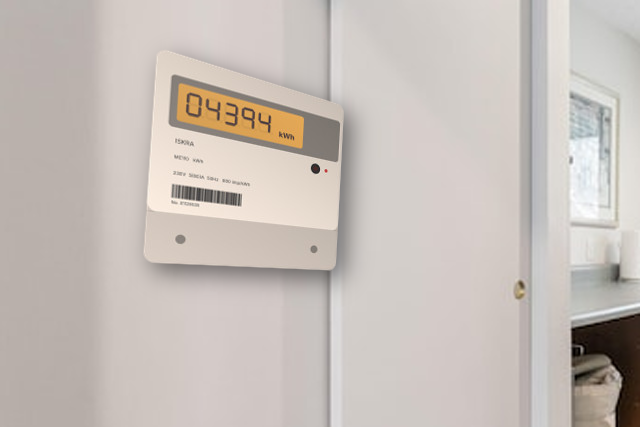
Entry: 4394kWh
